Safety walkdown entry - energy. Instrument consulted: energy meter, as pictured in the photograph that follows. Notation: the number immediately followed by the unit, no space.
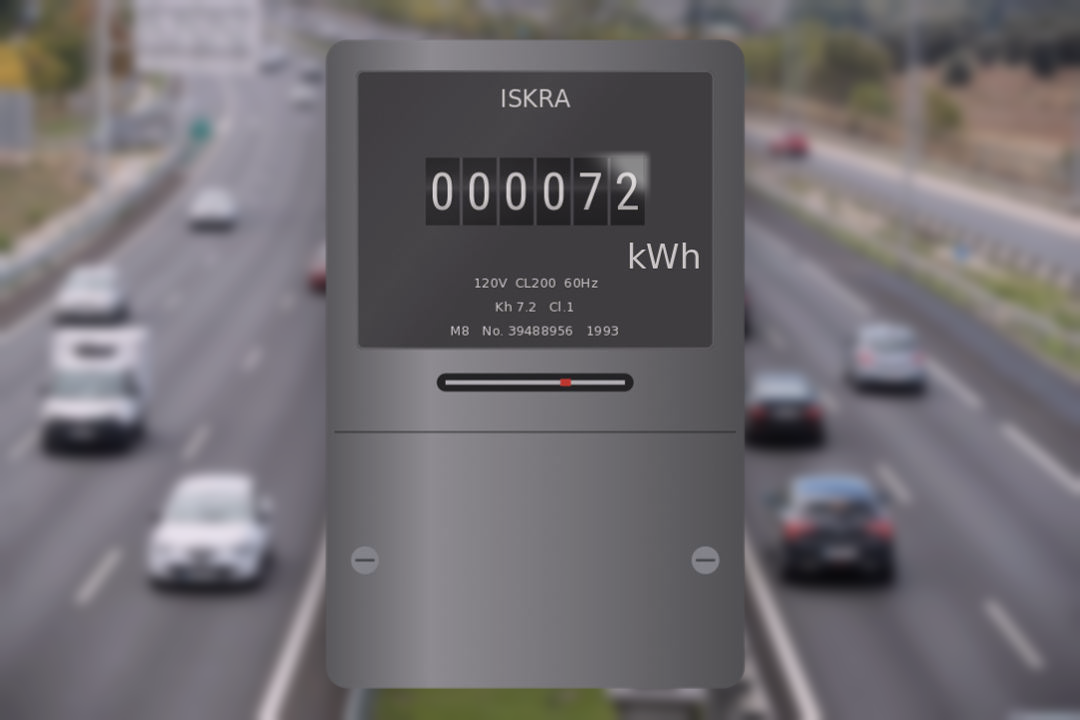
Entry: 72kWh
